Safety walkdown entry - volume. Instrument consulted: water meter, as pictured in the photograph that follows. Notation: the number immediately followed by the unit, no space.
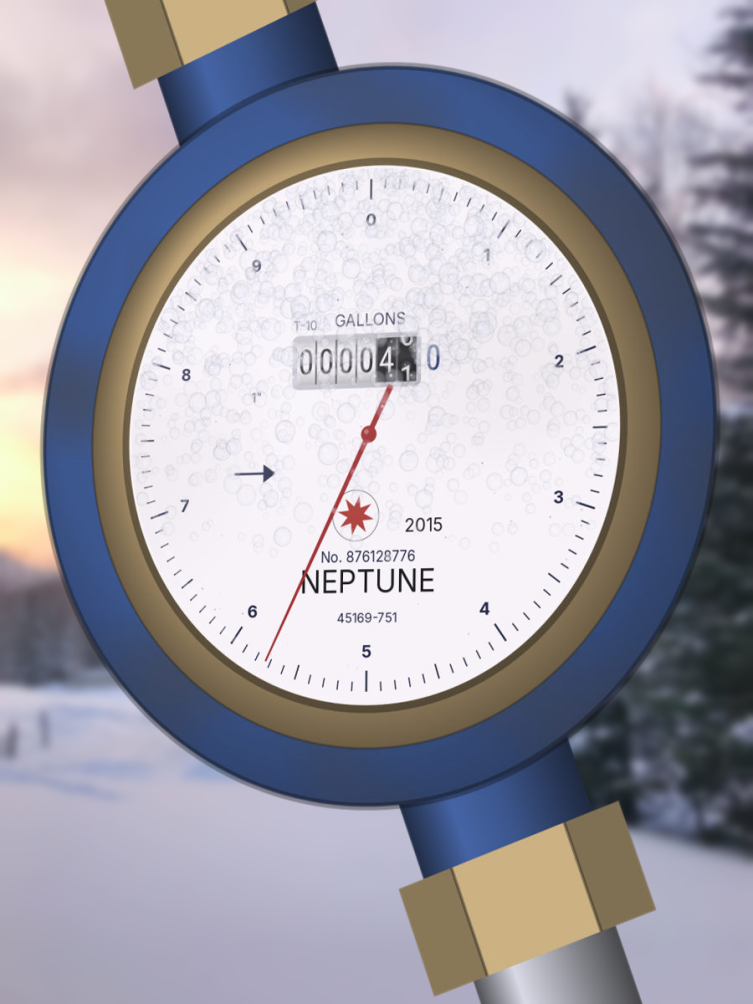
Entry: 405.7gal
